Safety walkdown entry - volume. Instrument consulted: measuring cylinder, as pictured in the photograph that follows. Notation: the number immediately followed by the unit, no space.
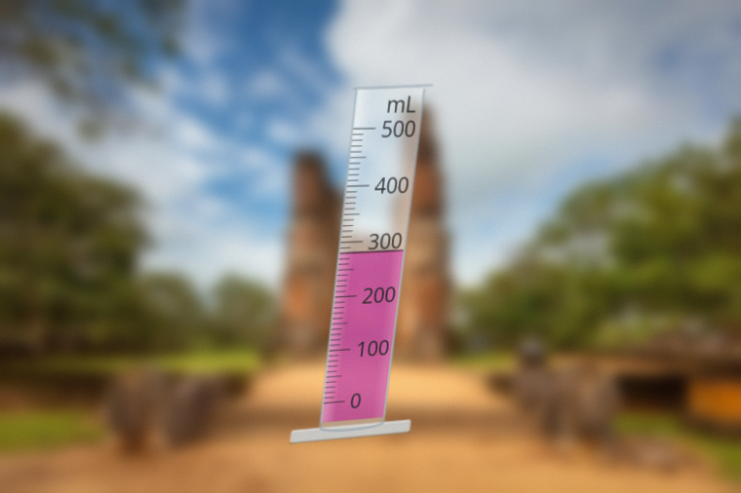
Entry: 280mL
